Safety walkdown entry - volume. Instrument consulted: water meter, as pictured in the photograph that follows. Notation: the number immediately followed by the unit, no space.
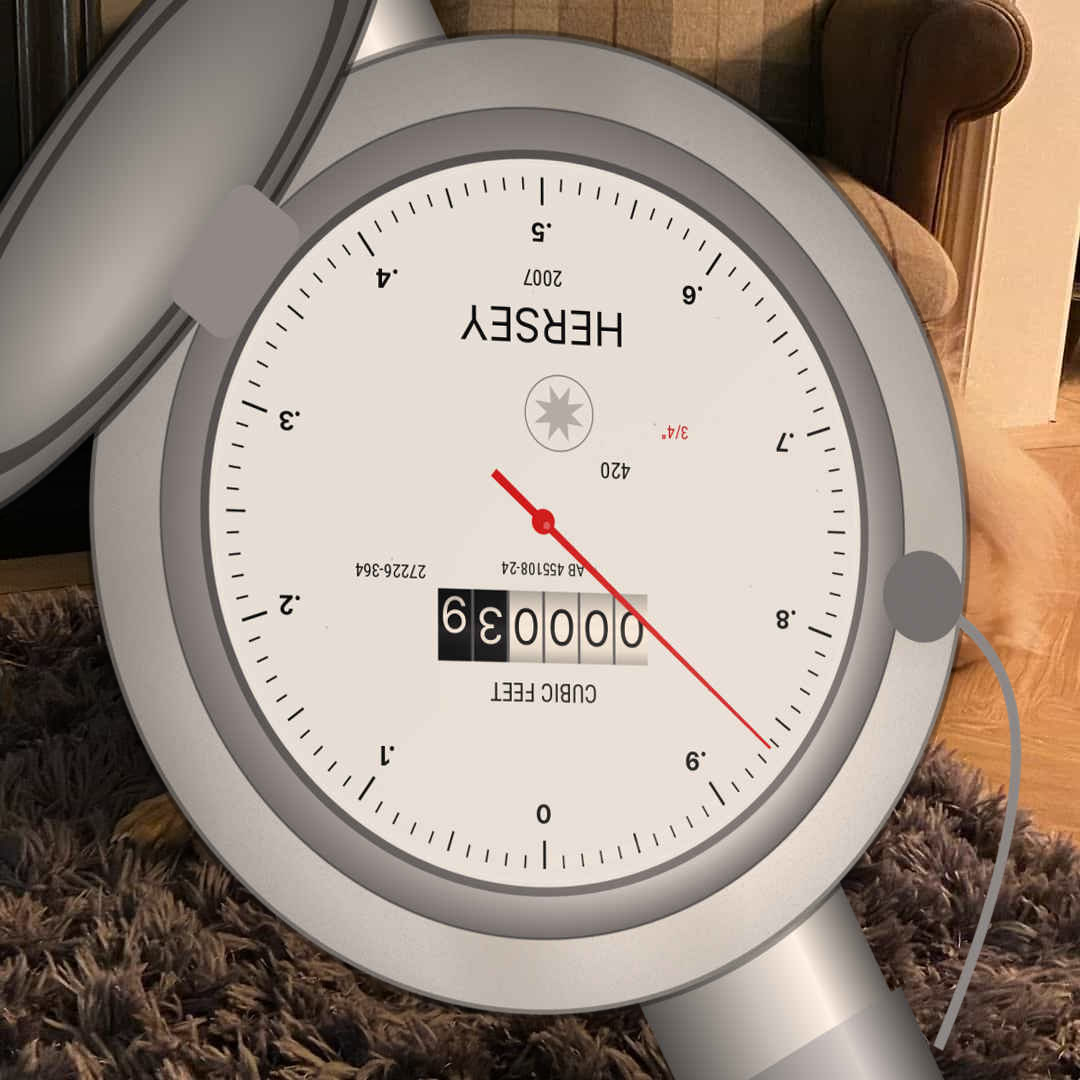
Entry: 38.86ft³
